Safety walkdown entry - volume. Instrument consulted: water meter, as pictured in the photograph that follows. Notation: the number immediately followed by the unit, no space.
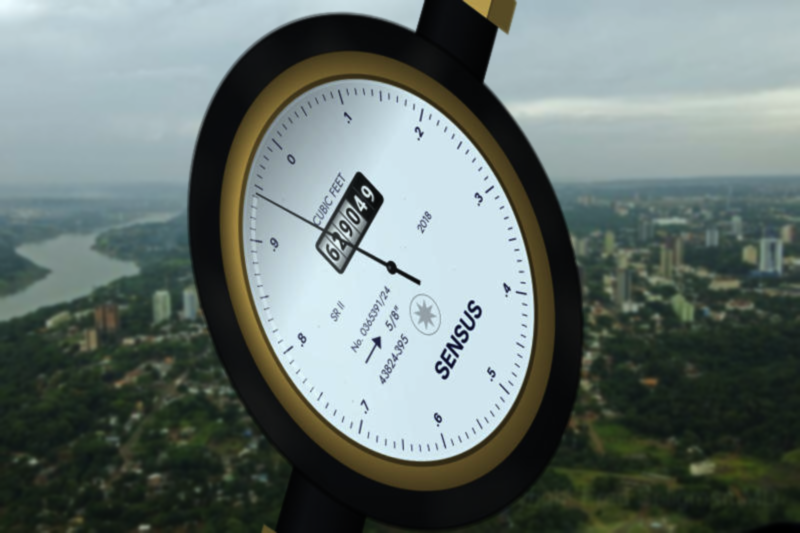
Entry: 629048.94ft³
